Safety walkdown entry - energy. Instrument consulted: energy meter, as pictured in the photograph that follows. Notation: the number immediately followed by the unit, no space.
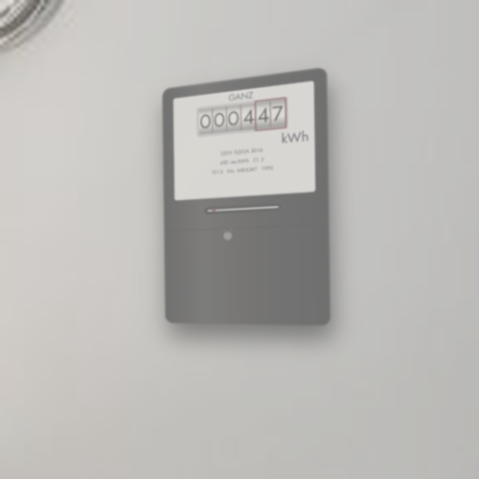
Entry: 4.47kWh
